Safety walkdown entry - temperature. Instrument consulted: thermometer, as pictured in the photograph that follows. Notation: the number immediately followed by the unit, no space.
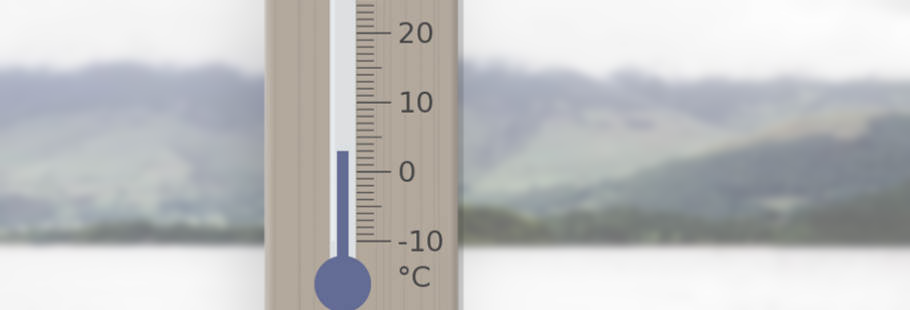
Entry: 3°C
